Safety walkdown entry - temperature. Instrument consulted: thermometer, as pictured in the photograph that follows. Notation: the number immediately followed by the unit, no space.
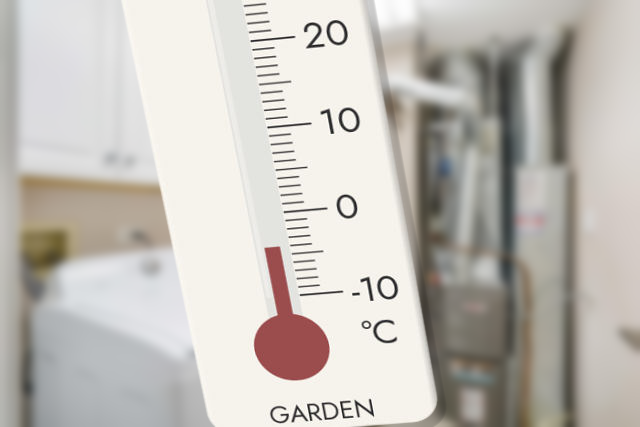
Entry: -4°C
